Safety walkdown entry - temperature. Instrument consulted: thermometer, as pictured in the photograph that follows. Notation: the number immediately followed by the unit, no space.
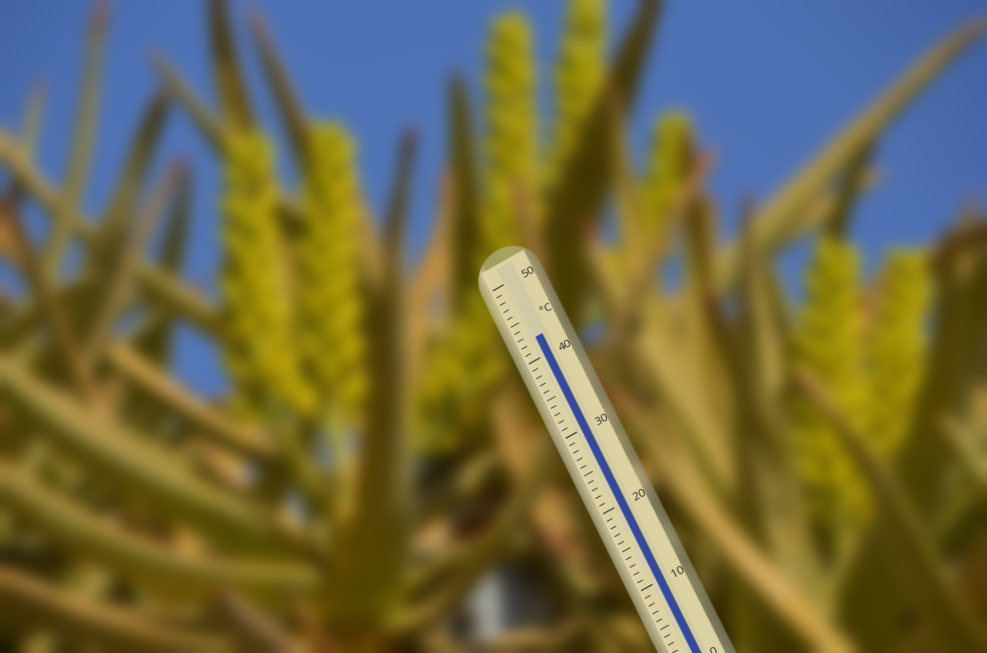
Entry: 42.5°C
